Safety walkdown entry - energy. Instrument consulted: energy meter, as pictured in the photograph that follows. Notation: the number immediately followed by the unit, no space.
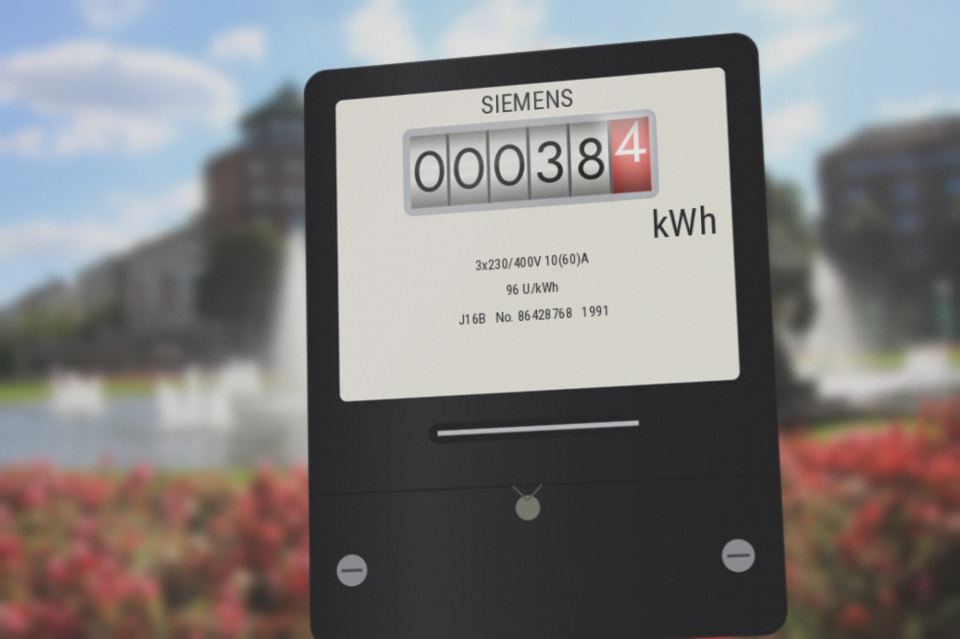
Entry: 38.4kWh
